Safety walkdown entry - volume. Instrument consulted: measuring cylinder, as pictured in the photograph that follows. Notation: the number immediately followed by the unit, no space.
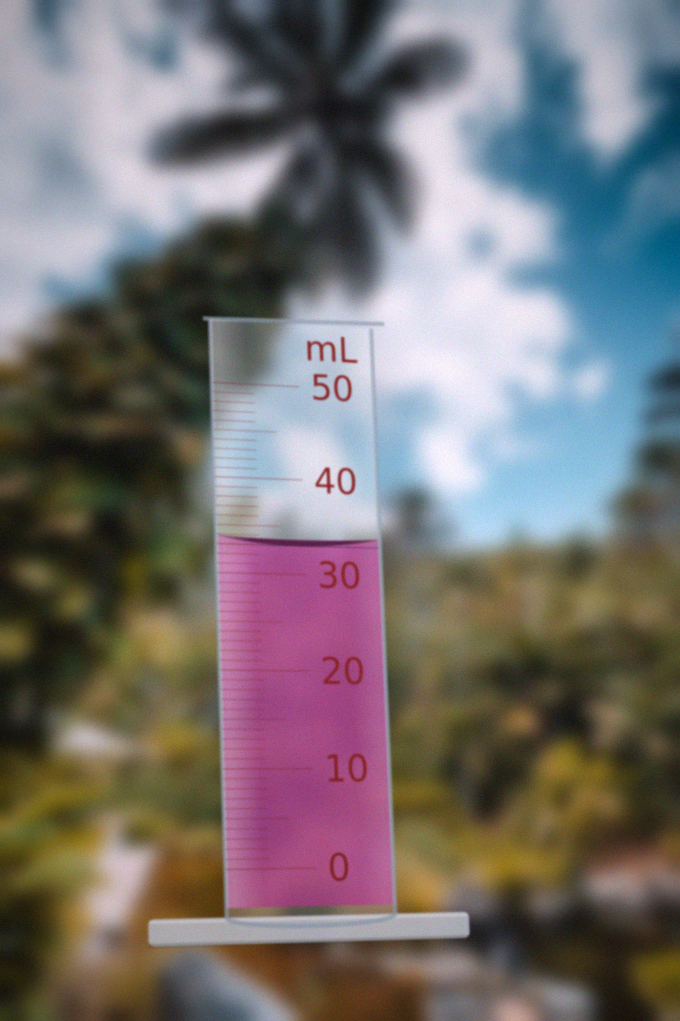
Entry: 33mL
